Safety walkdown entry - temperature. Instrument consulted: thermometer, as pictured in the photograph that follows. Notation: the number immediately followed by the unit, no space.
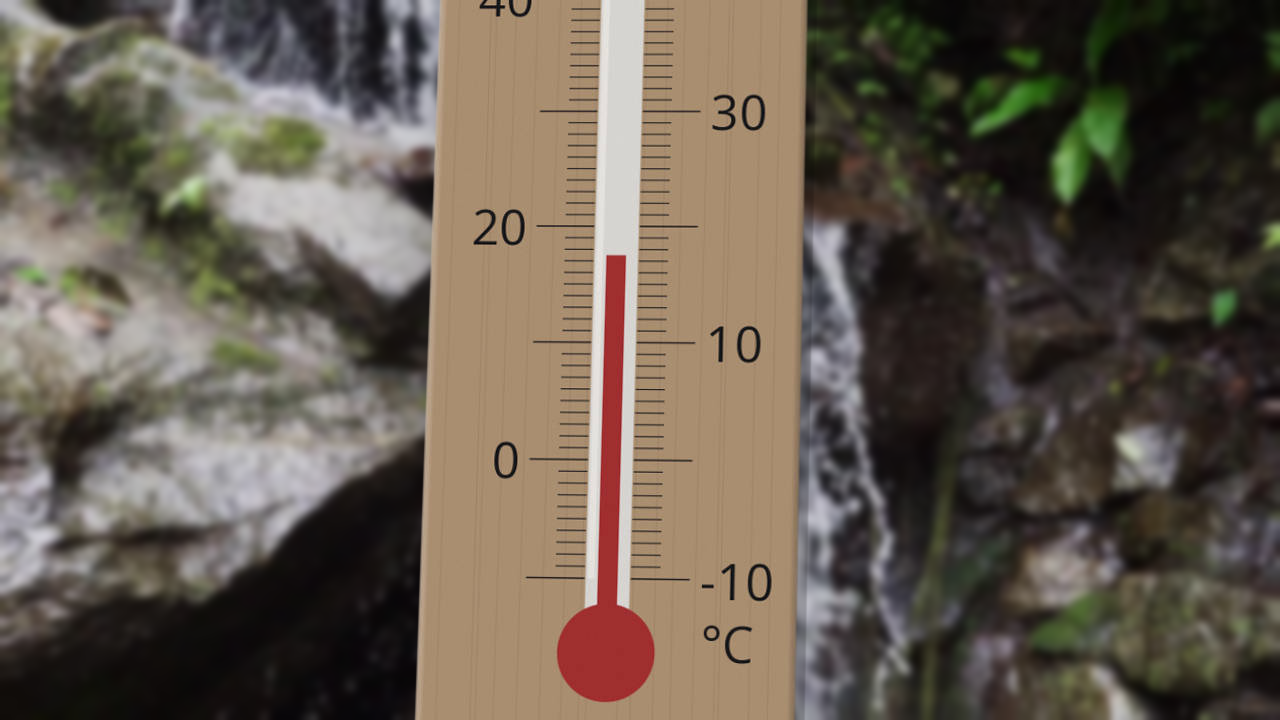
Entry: 17.5°C
